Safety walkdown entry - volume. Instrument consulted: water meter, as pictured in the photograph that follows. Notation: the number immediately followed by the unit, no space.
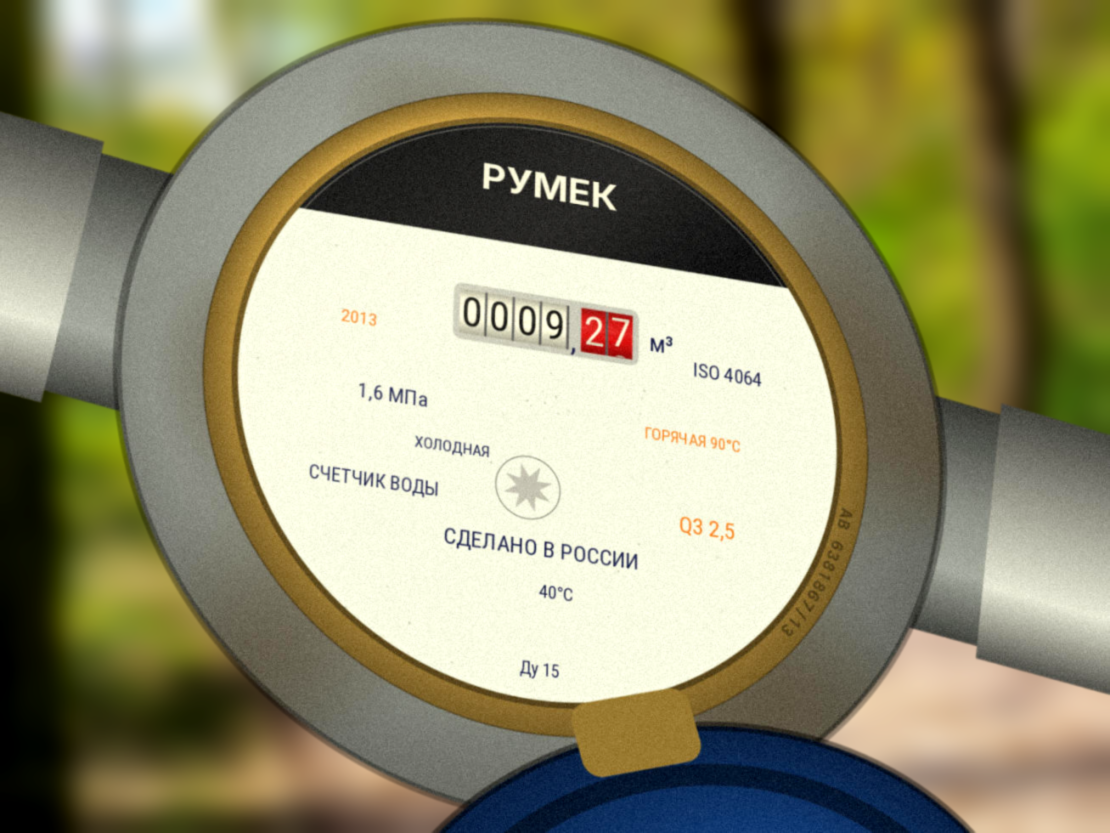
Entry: 9.27m³
